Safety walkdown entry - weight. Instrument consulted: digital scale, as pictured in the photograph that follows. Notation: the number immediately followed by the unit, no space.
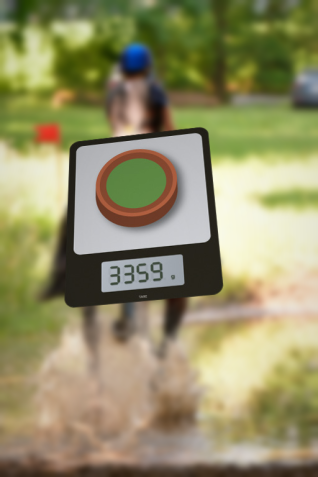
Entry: 3359g
